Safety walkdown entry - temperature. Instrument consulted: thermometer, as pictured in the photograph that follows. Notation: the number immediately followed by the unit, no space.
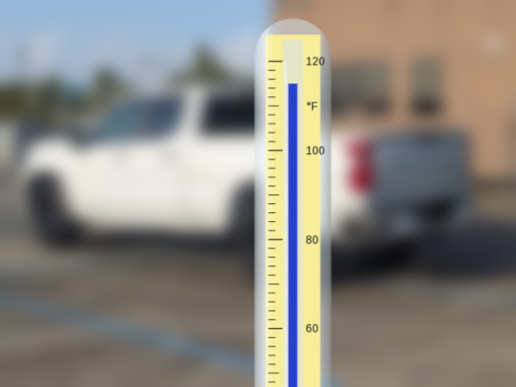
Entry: 115°F
